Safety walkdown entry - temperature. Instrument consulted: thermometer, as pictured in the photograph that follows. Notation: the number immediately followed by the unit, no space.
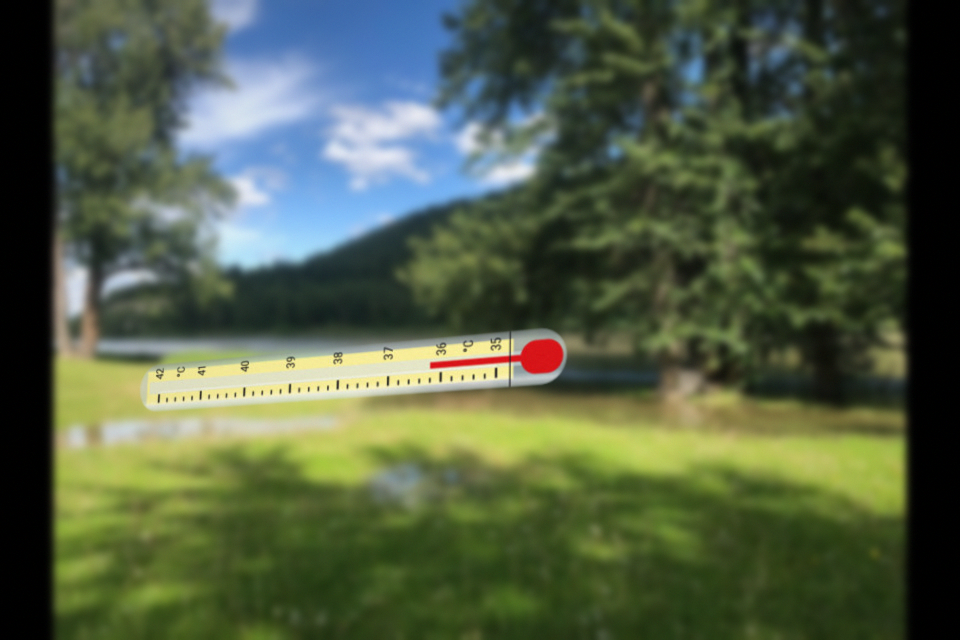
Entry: 36.2°C
